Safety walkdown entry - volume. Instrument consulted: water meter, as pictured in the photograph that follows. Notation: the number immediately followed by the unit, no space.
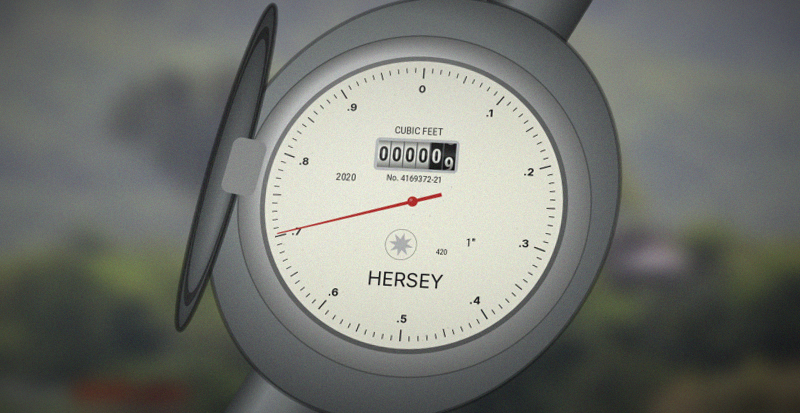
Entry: 8.70ft³
